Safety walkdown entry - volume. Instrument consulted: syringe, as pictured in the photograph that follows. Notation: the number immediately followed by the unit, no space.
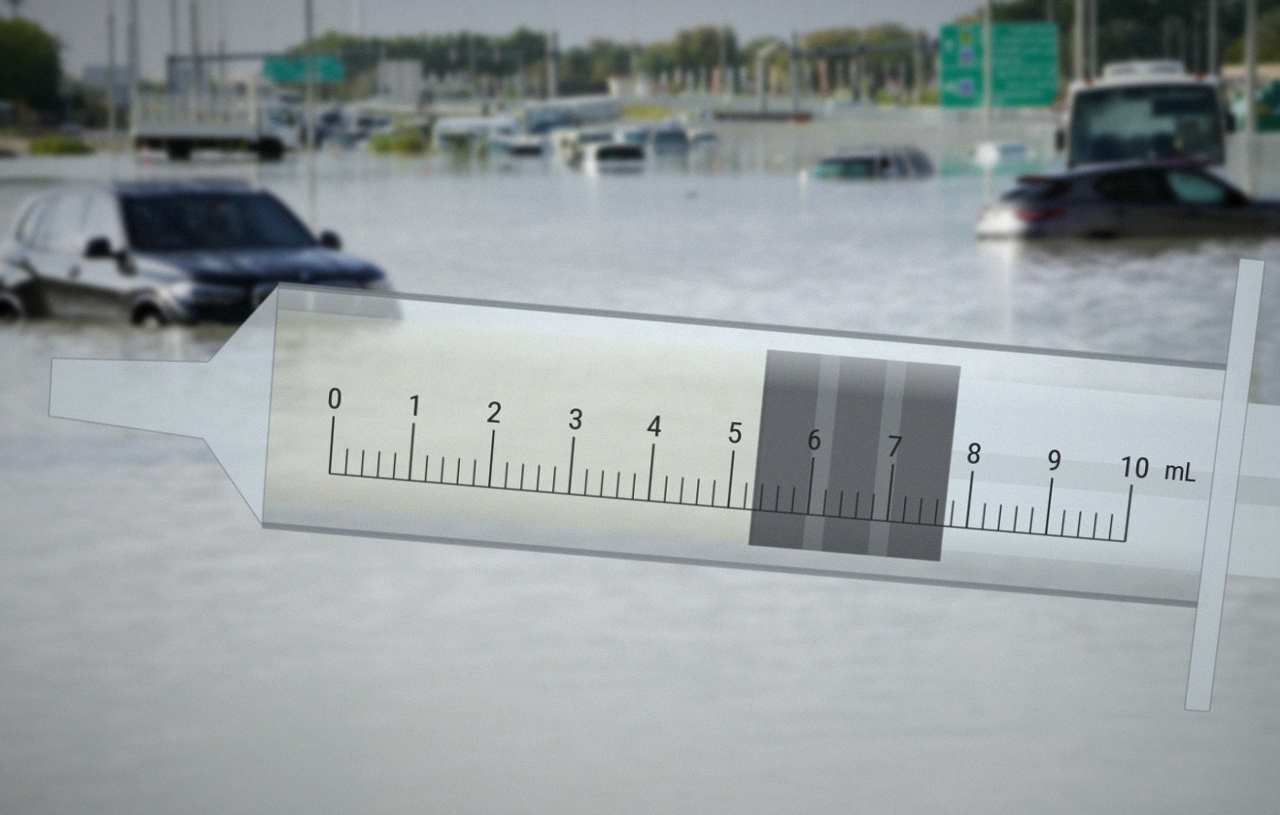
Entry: 5.3mL
